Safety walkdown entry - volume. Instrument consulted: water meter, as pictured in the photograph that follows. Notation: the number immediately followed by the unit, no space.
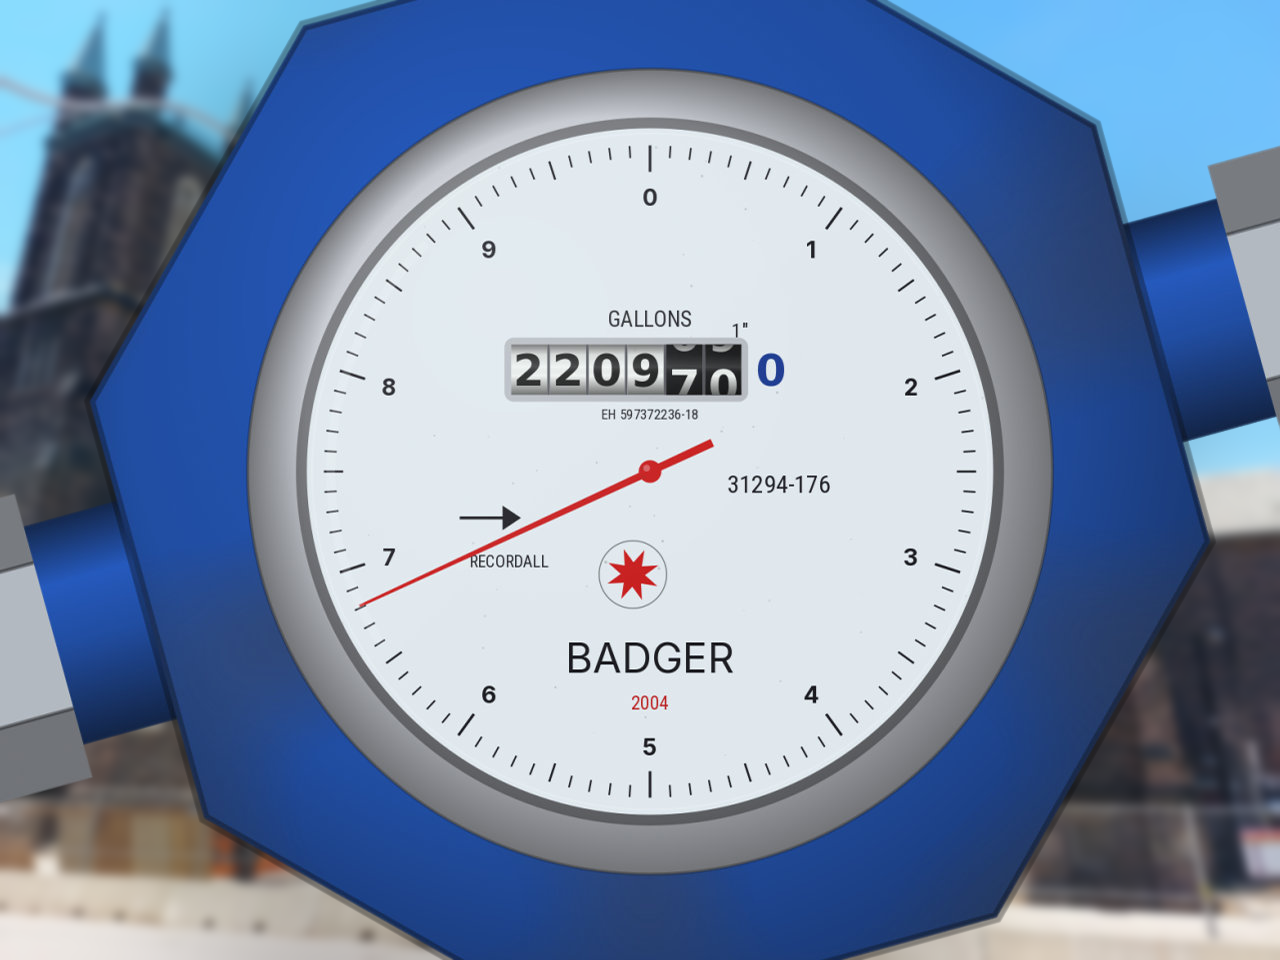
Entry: 2209696.8gal
